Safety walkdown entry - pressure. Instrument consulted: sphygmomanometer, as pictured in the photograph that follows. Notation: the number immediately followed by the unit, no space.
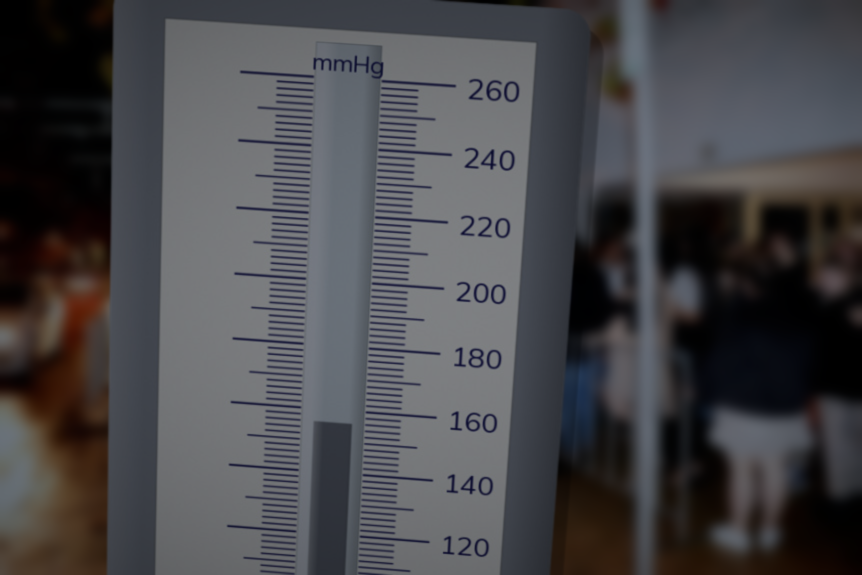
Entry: 156mmHg
